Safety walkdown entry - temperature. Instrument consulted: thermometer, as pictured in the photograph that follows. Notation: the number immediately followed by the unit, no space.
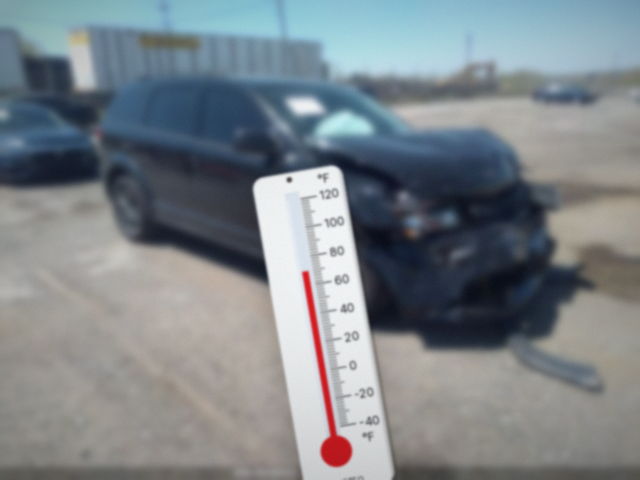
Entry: 70°F
